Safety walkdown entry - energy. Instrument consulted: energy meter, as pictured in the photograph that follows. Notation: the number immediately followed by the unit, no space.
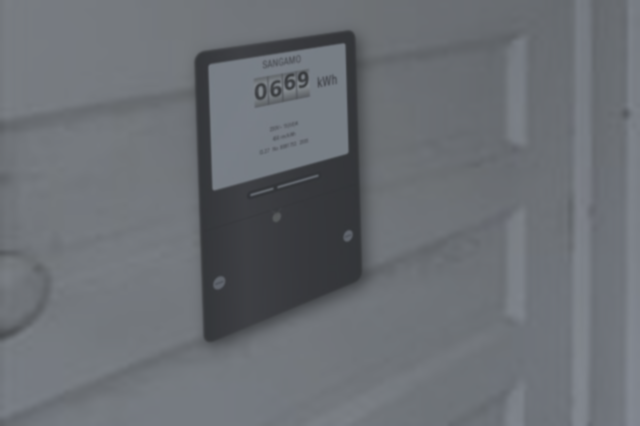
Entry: 669kWh
